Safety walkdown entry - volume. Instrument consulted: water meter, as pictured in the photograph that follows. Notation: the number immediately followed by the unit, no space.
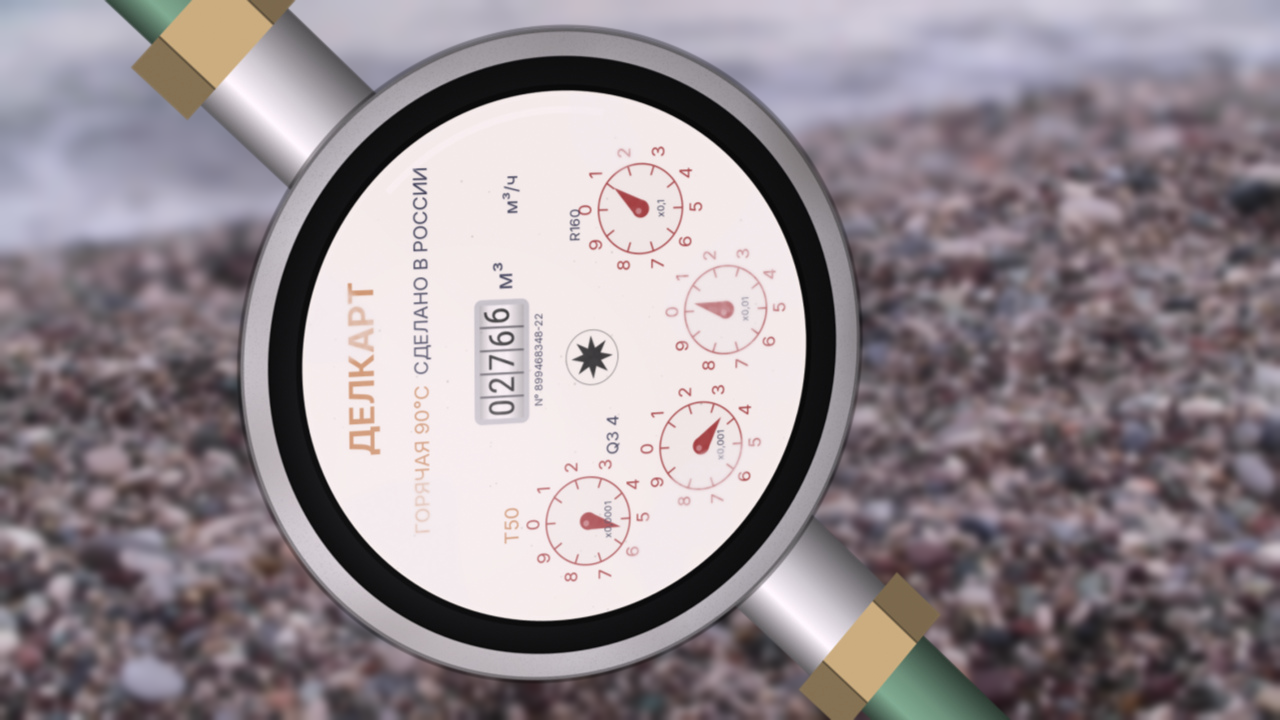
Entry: 2766.1035m³
